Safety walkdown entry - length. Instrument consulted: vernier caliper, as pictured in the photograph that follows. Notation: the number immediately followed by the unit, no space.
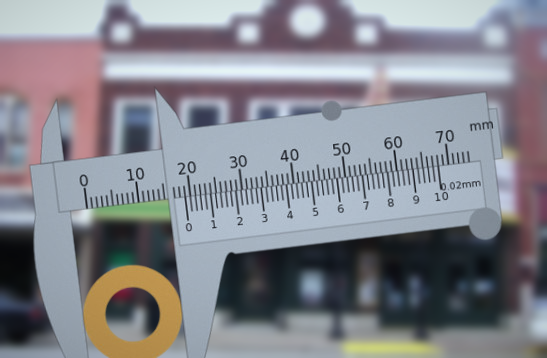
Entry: 19.0mm
